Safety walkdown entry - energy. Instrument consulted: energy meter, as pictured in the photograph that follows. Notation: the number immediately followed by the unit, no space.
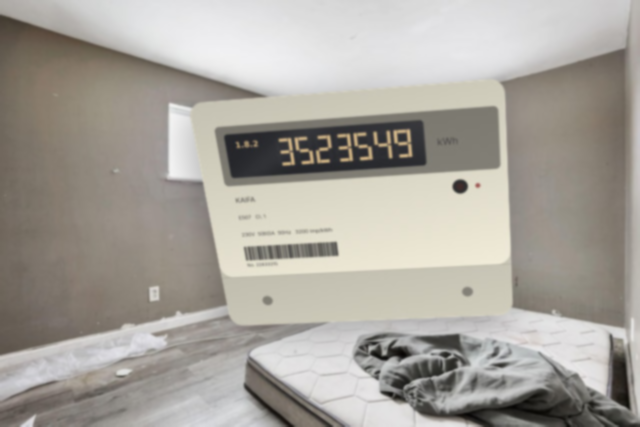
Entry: 3523549kWh
